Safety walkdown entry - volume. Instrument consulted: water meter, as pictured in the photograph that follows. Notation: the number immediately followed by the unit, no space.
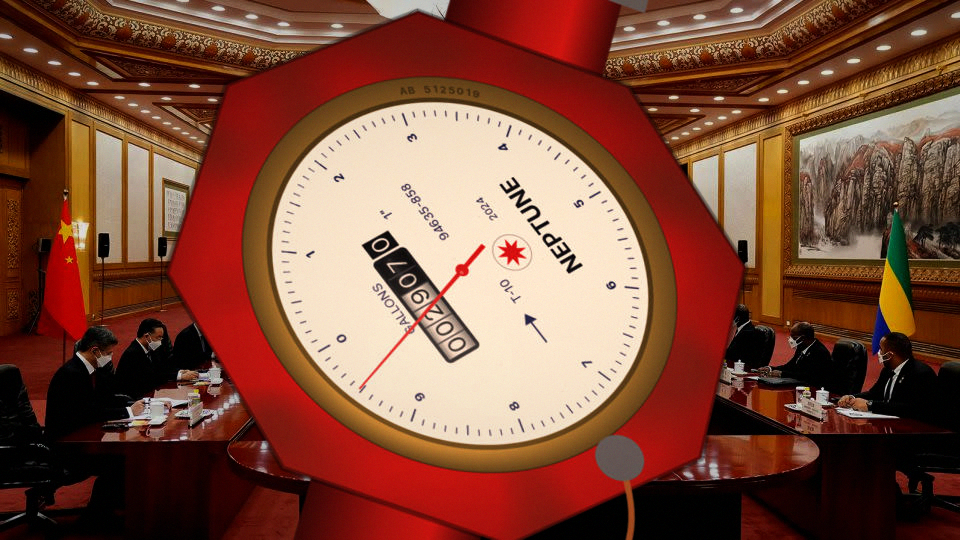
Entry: 29069.5gal
